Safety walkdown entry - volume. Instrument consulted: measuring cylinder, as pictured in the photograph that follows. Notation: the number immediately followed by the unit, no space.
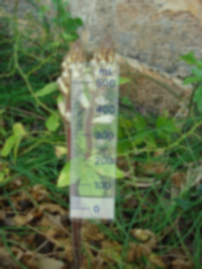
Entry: 50mL
